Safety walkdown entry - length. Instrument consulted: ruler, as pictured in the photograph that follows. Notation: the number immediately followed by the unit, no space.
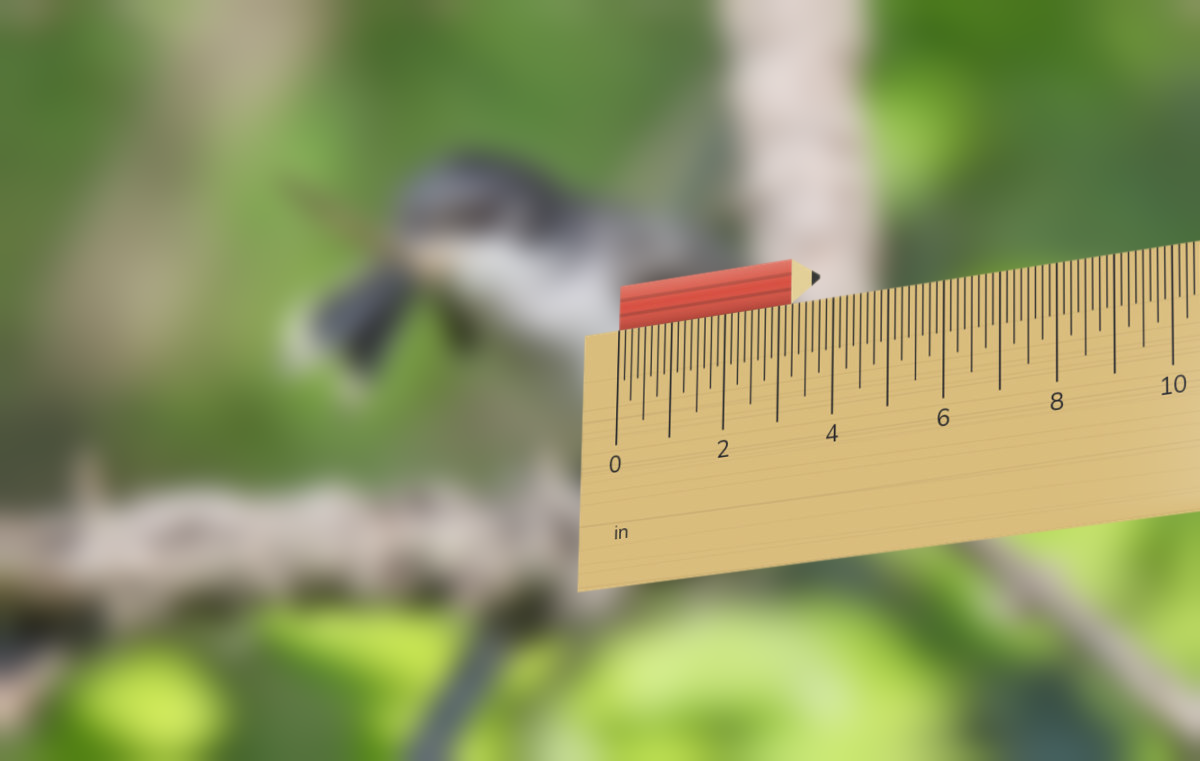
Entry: 3.75in
